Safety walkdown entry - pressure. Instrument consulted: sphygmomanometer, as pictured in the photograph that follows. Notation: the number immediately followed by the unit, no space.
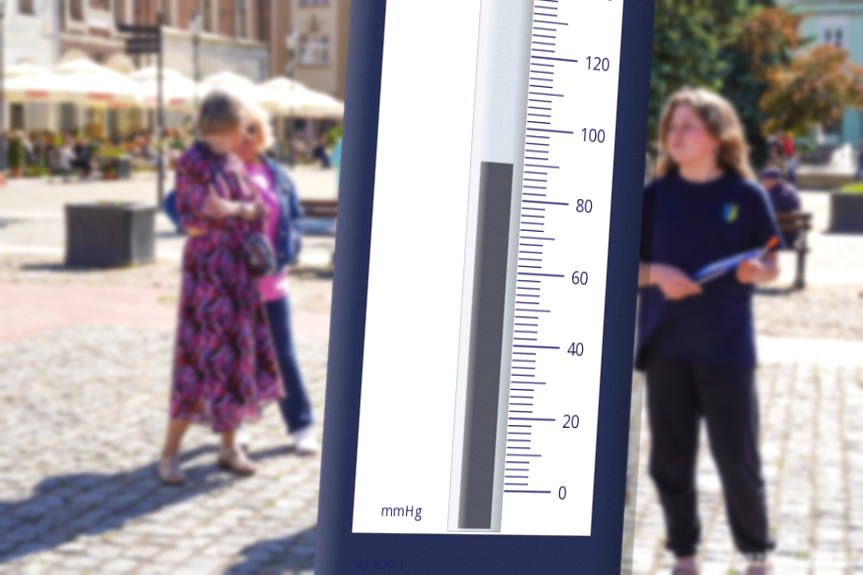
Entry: 90mmHg
